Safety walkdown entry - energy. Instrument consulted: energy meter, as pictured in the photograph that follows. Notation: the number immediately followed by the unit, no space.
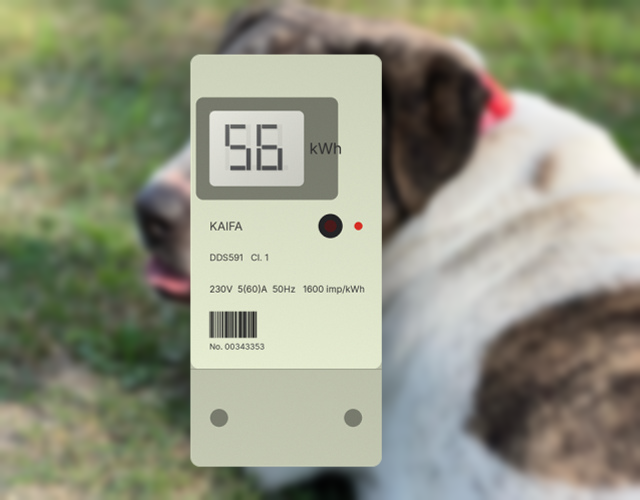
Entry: 56kWh
